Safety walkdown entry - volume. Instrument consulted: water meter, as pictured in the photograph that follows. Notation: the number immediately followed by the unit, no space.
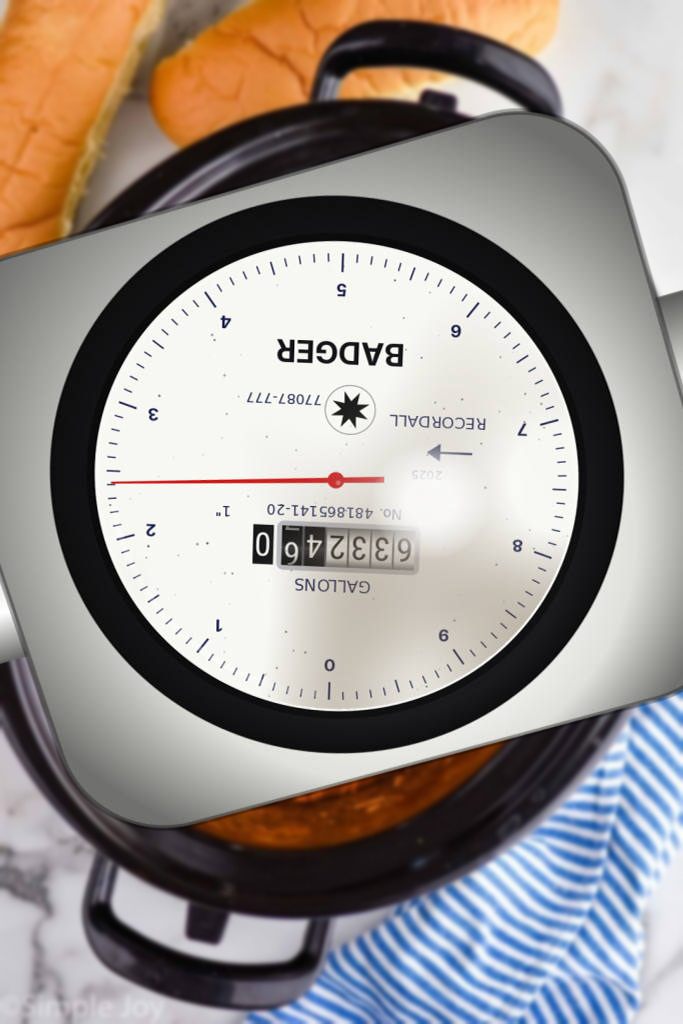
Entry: 6332462.4gal
